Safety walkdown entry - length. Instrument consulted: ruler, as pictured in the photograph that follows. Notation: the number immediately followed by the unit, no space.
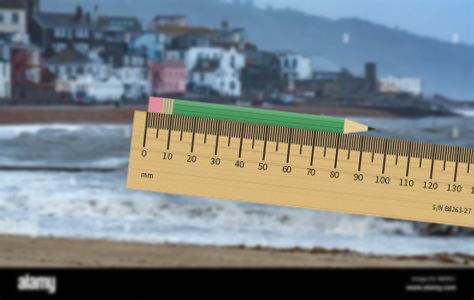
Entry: 95mm
